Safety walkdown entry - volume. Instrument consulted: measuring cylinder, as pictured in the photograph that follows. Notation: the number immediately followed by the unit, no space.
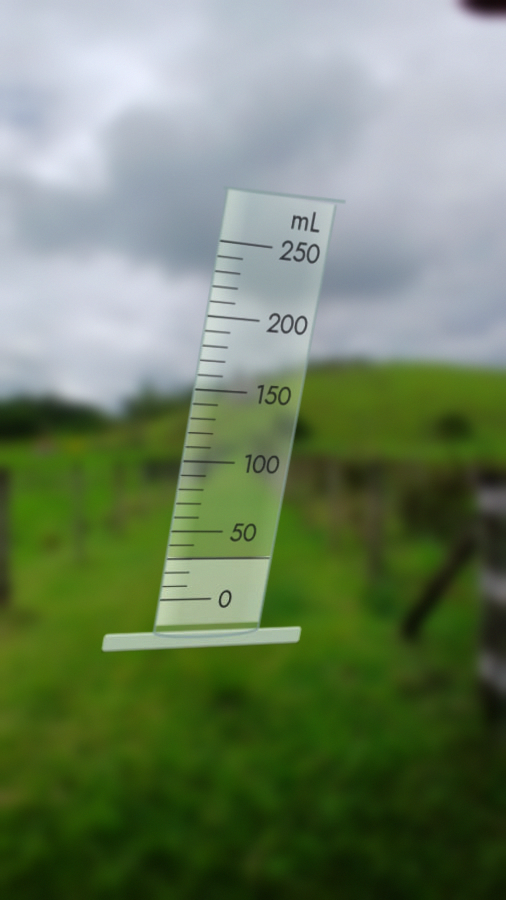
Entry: 30mL
